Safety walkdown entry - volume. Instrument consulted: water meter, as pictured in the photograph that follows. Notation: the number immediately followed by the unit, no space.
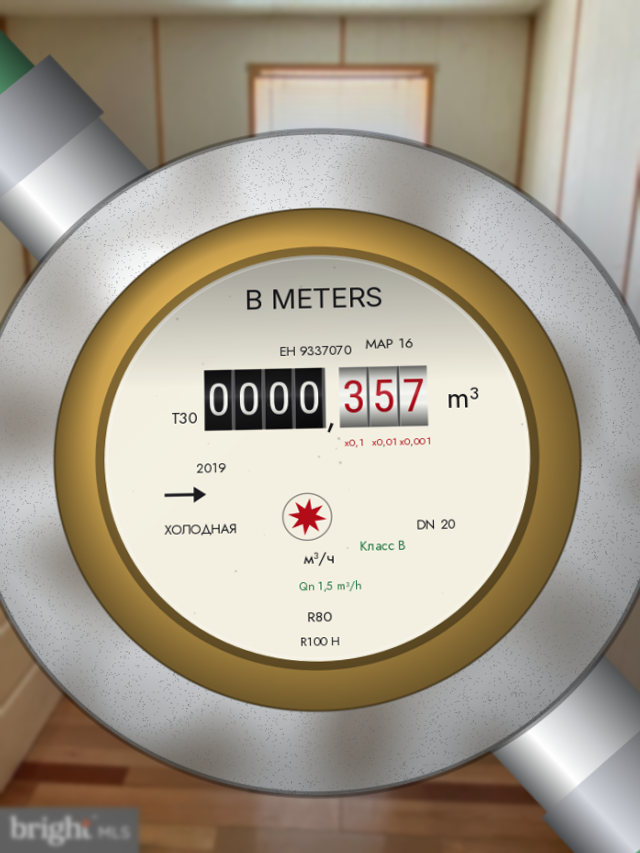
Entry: 0.357m³
